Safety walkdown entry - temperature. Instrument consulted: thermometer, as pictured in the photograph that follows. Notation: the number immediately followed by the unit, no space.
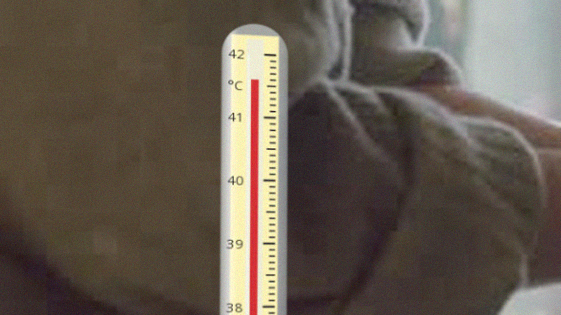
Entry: 41.6°C
